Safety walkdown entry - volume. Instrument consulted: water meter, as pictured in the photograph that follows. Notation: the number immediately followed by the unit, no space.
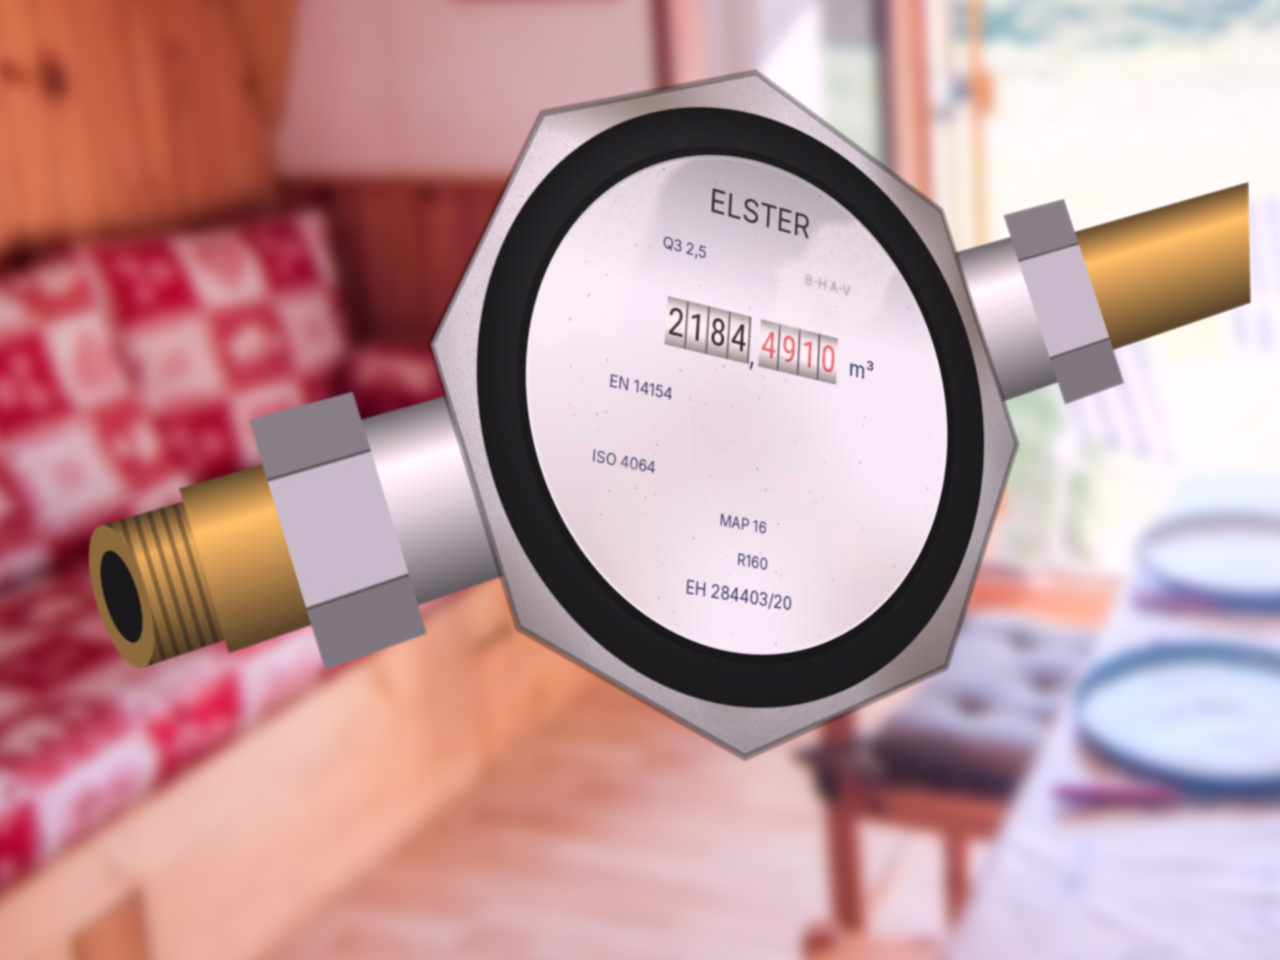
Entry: 2184.4910m³
